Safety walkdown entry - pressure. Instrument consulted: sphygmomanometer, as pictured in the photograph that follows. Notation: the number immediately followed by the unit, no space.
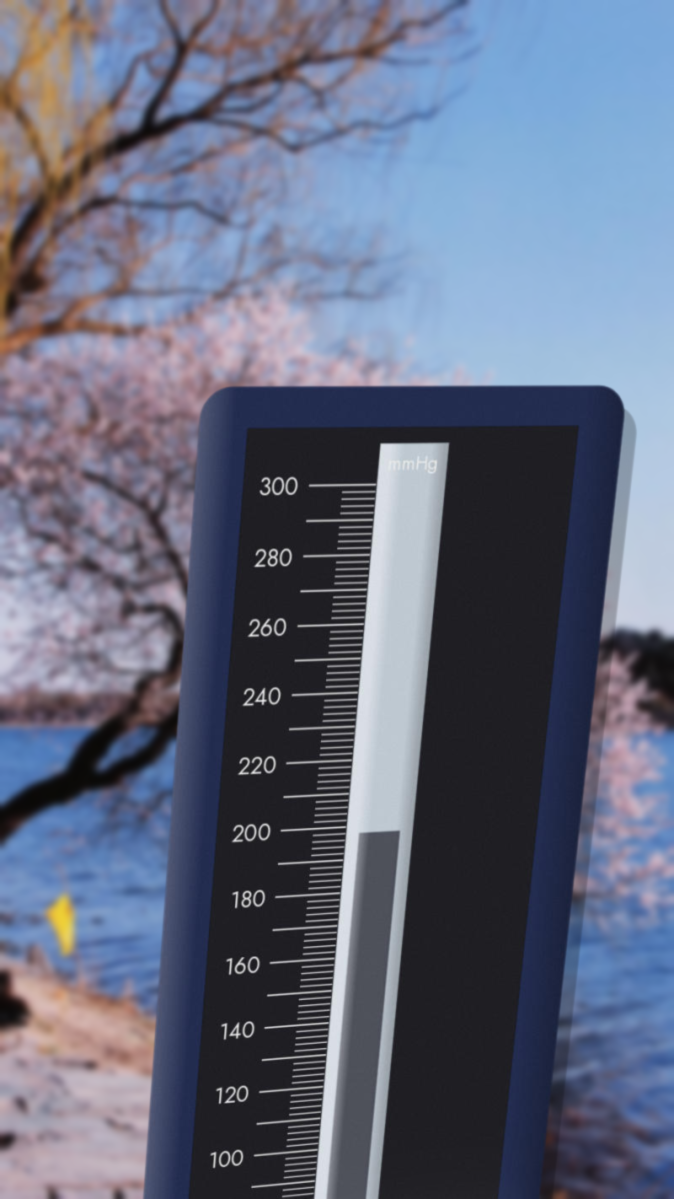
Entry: 198mmHg
